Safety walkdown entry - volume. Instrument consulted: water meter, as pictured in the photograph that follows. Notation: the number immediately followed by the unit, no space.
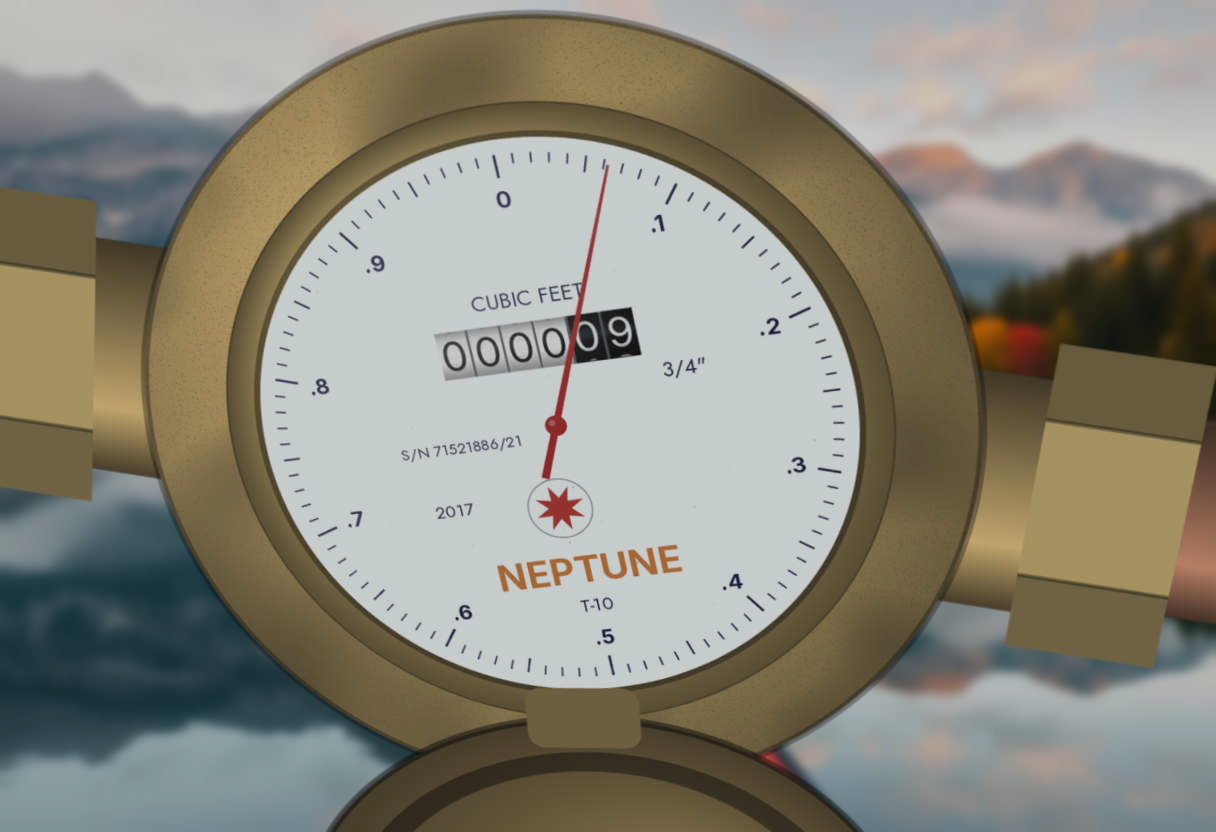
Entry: 9.06ft³
